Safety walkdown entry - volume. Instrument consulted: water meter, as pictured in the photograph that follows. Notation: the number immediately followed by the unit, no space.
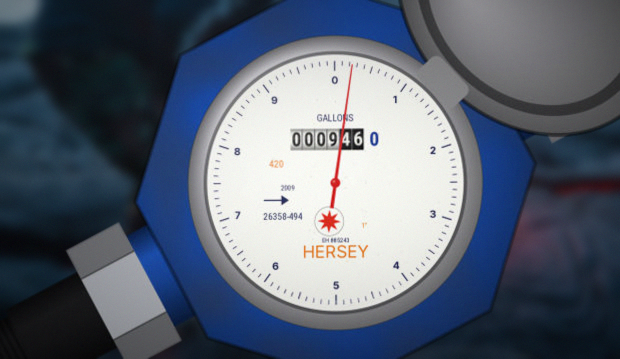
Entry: 9460.2gal
